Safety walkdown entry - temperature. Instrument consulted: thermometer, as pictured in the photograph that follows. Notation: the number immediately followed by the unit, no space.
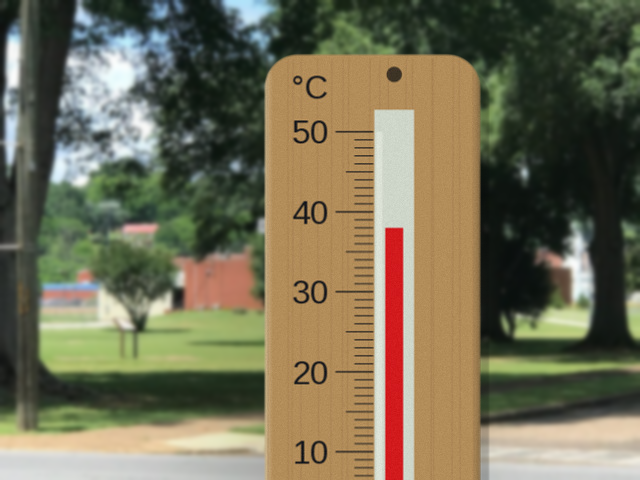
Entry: 38°C
